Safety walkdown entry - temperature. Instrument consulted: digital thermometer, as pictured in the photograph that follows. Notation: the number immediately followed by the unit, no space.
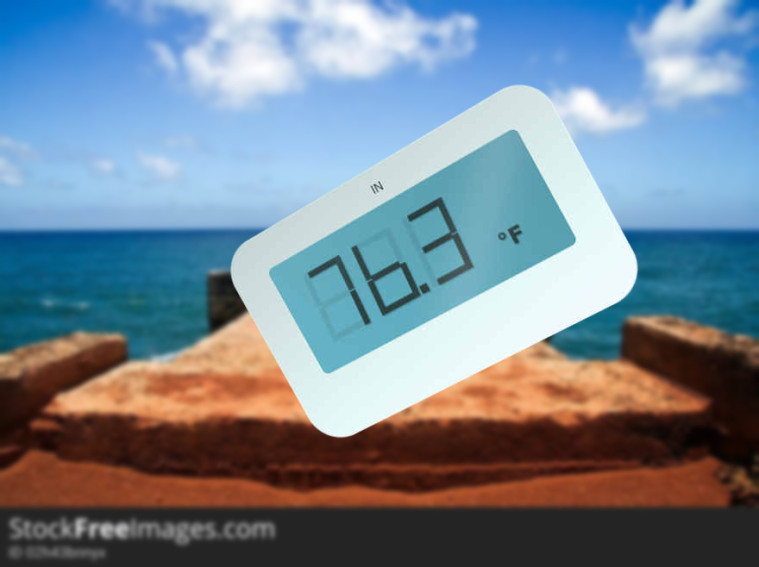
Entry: 76.3°F
